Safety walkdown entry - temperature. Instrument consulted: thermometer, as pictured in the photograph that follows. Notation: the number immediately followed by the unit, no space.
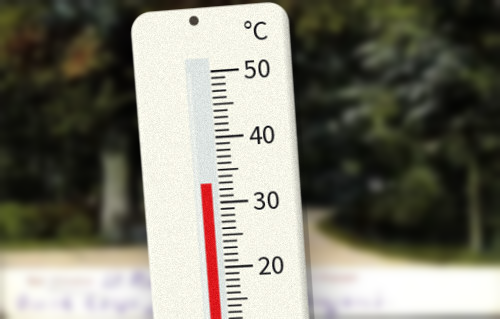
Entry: 33°C
